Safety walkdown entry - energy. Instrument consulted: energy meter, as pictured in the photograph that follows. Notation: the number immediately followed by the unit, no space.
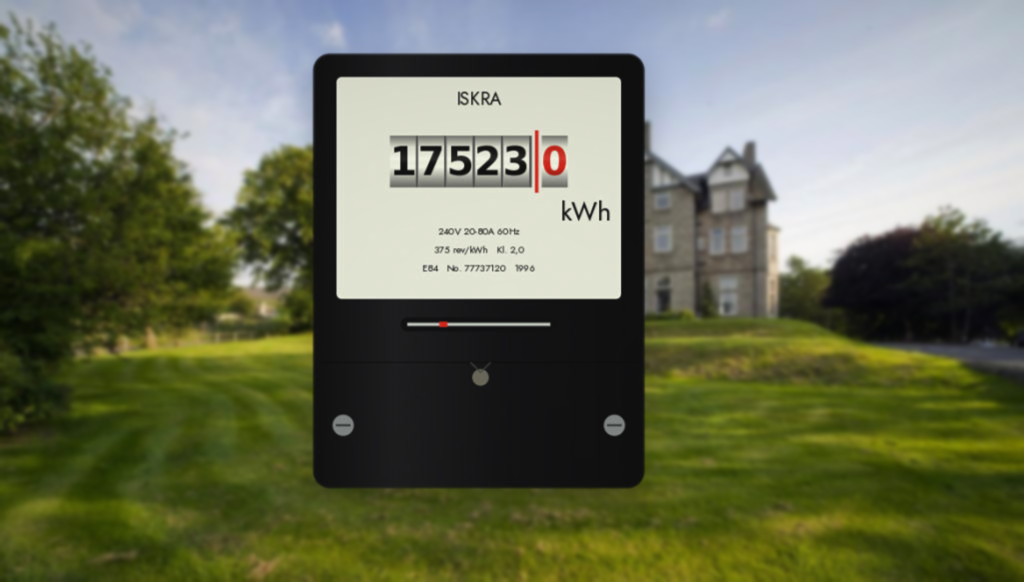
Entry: 17523.0kWh
